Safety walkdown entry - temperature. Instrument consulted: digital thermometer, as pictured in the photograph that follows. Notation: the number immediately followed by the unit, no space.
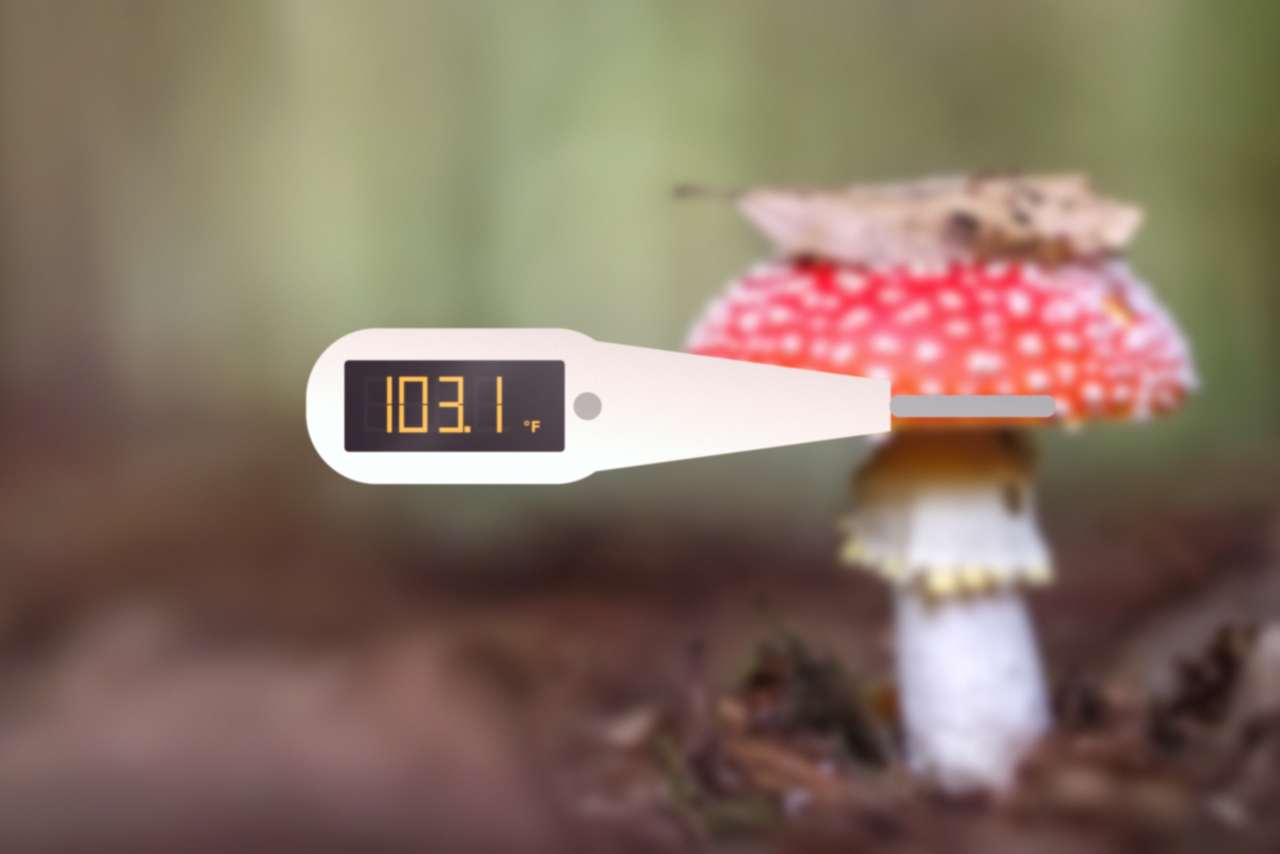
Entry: 103.1°F
